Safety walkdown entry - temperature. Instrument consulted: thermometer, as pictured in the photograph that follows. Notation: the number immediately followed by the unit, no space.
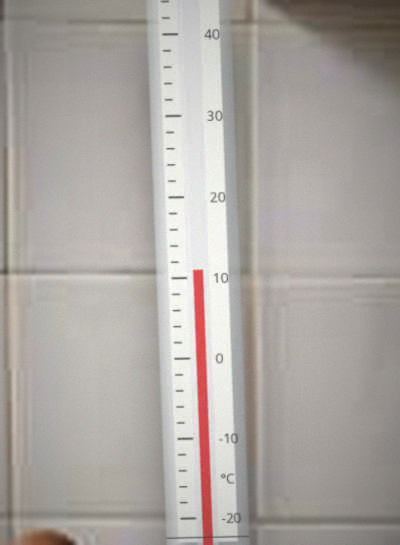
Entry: 11°C
